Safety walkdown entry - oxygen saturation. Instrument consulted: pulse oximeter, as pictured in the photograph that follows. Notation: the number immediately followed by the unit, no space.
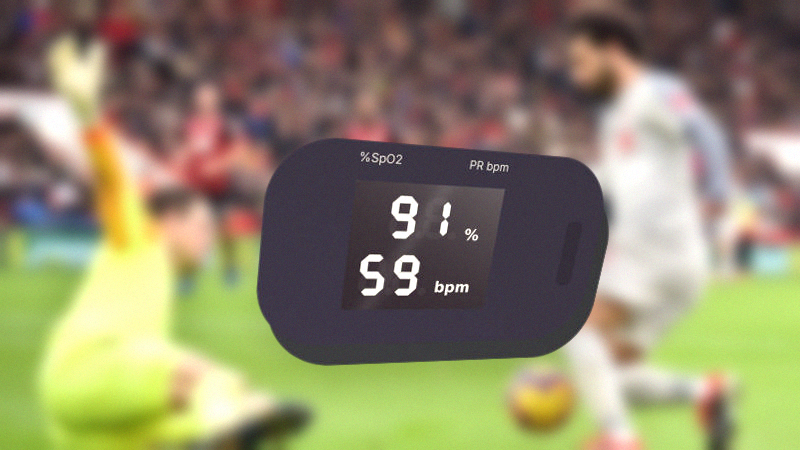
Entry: 91%
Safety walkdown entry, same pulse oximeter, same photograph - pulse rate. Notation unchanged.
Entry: 59bpm
